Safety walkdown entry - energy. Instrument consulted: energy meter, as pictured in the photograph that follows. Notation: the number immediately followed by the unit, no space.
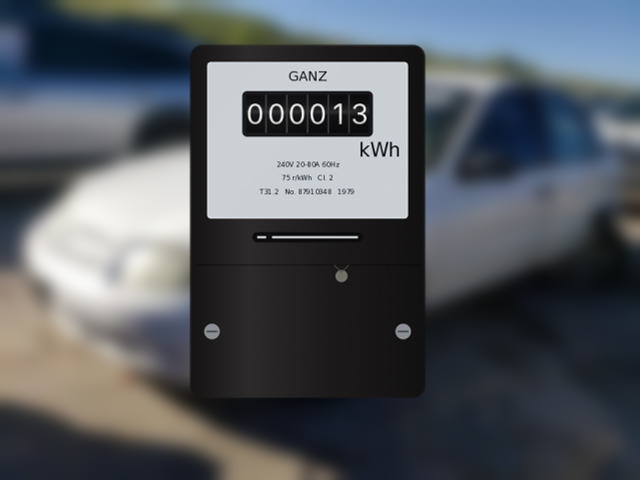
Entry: 13kWh
